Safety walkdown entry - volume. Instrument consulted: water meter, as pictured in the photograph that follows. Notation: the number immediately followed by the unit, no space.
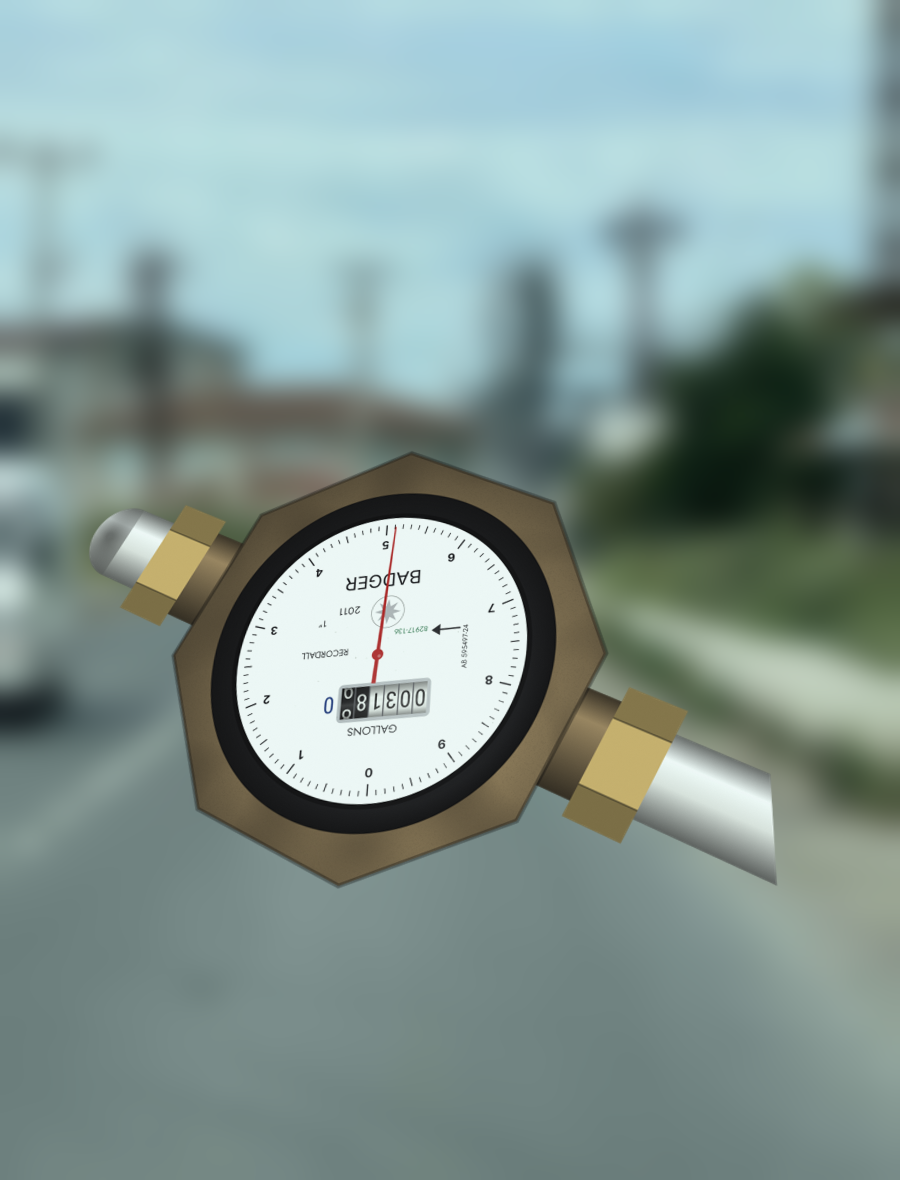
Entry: 31885.1gal
